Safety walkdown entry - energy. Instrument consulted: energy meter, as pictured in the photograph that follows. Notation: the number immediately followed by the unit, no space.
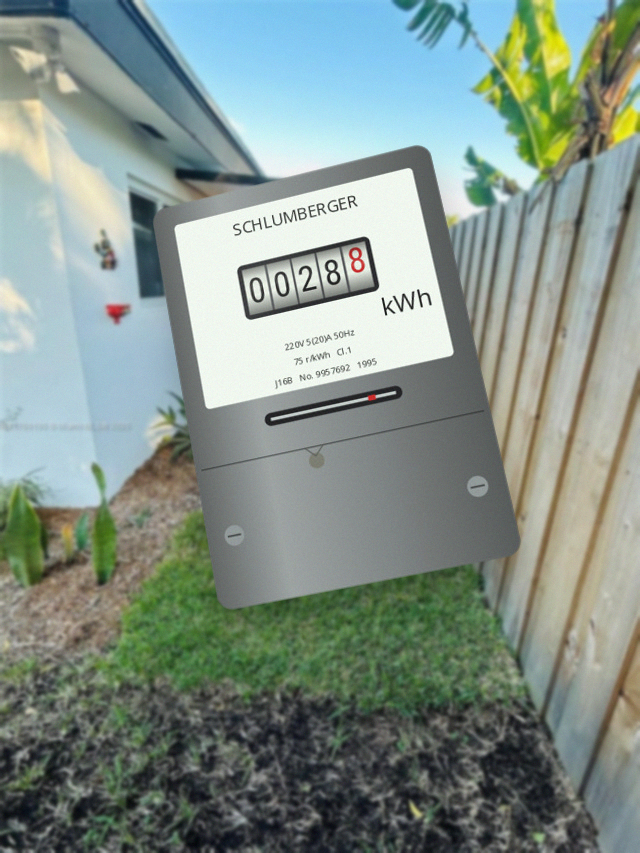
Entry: 28.8kWh
